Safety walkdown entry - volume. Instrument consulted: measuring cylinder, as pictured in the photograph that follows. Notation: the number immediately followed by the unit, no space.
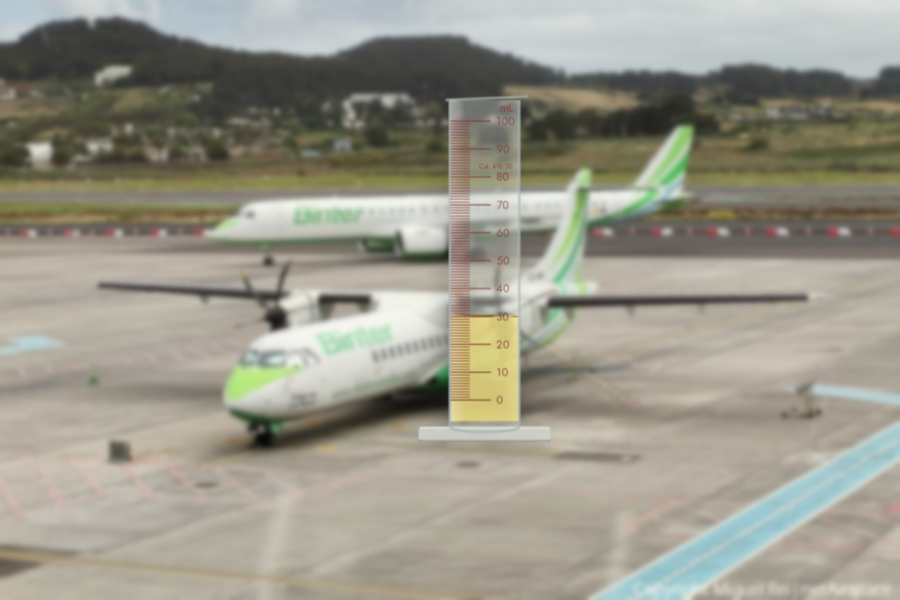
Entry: 30mL
